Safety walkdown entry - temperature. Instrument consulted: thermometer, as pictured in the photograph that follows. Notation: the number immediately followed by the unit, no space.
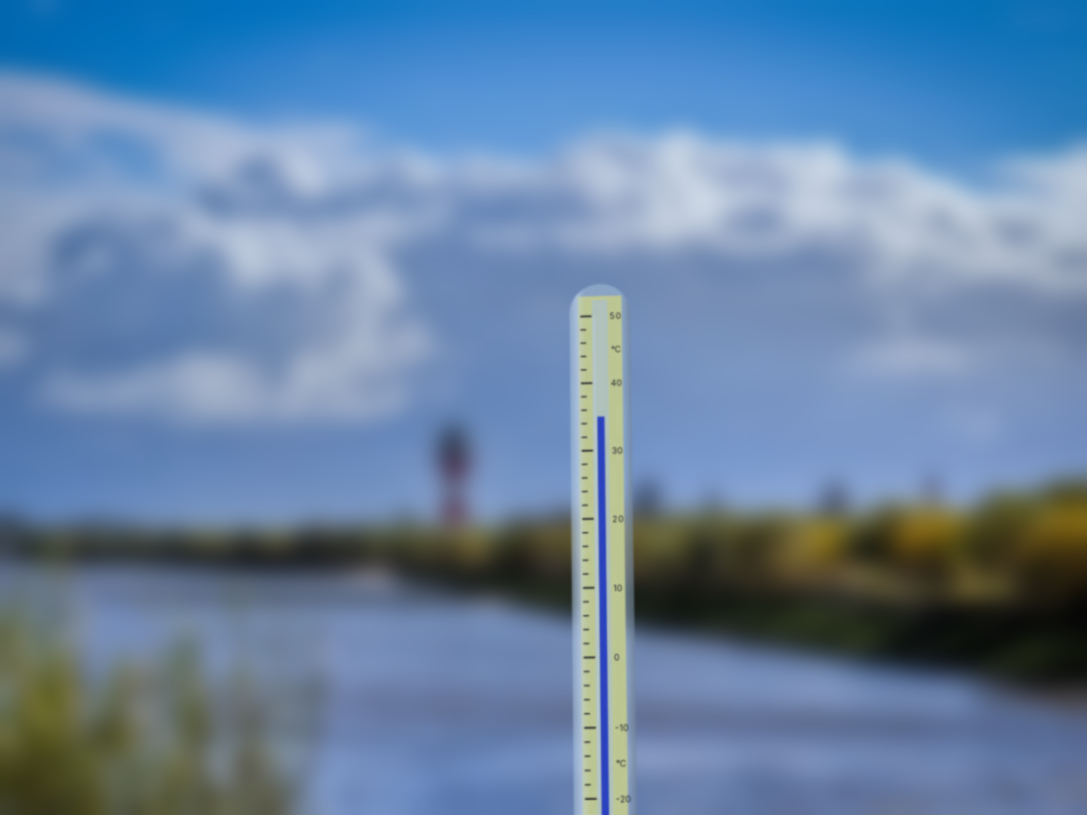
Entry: 35°C
